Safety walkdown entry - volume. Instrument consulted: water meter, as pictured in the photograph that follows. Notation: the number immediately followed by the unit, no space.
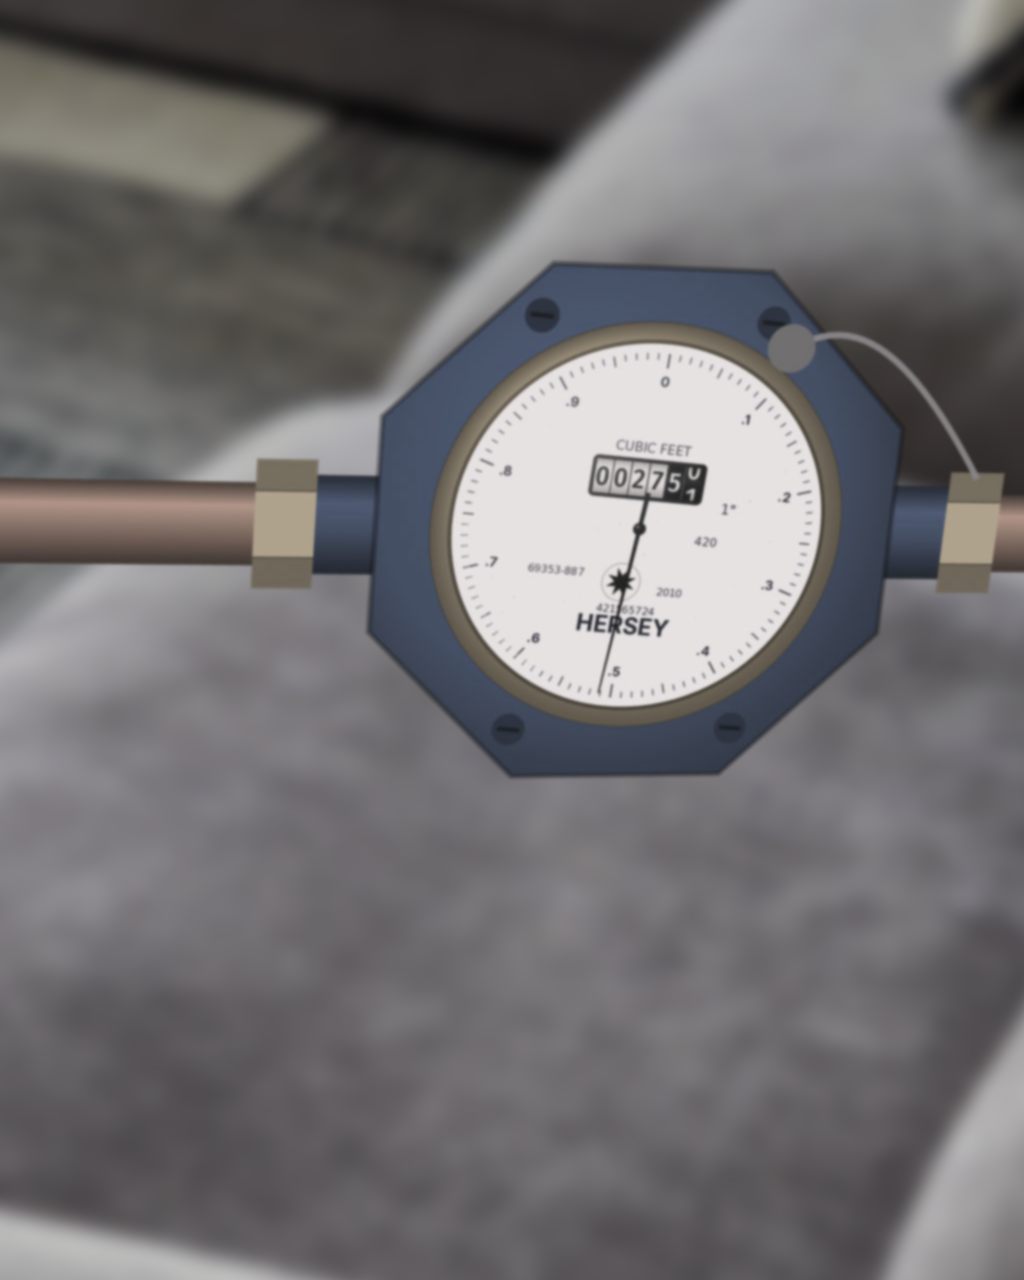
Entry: 2750.51ft³
